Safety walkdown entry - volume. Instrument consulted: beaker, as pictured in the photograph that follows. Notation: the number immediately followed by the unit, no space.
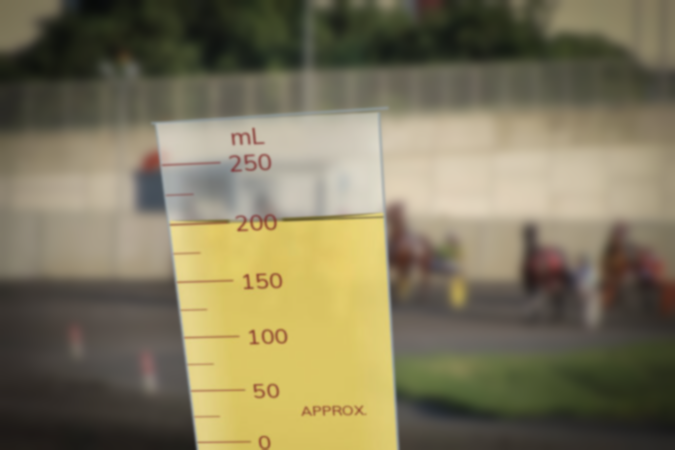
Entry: 200mL
